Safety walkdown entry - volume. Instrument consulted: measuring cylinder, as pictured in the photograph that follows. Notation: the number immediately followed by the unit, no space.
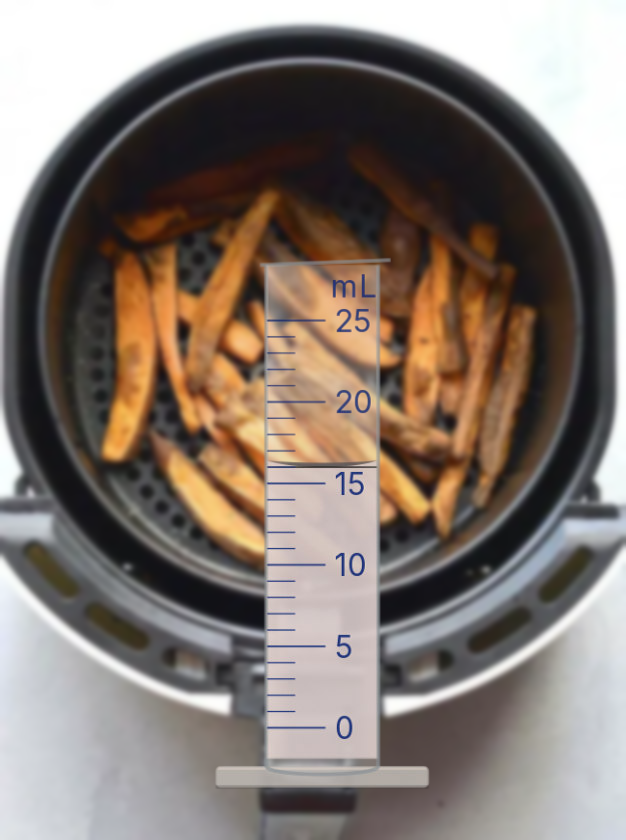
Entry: 16mL
